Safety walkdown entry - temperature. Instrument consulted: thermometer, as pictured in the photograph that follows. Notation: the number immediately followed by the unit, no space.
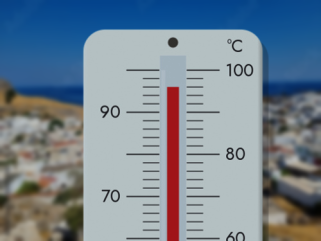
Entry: 96°C
